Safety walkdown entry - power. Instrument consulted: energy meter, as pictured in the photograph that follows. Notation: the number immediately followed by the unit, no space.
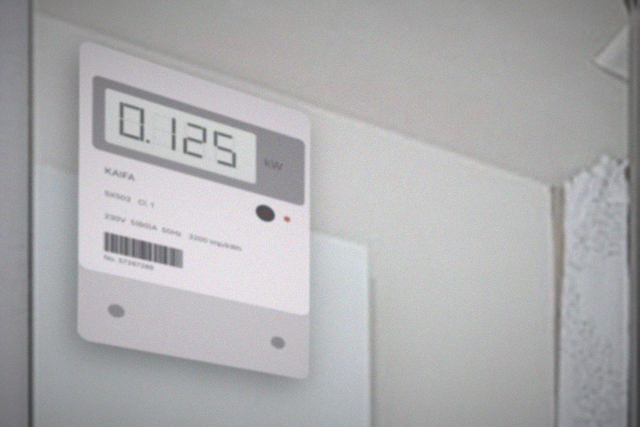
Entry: 0.125kW
